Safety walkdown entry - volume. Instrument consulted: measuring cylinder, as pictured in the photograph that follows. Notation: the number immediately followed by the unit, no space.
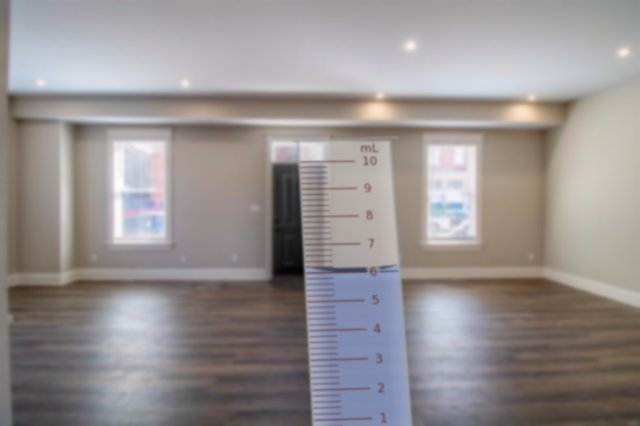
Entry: 6mL
